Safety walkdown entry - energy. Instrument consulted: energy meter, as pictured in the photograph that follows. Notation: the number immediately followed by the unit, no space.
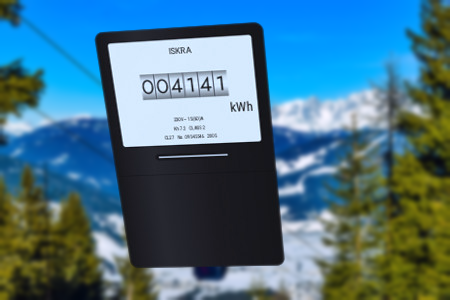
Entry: 4141kWh
